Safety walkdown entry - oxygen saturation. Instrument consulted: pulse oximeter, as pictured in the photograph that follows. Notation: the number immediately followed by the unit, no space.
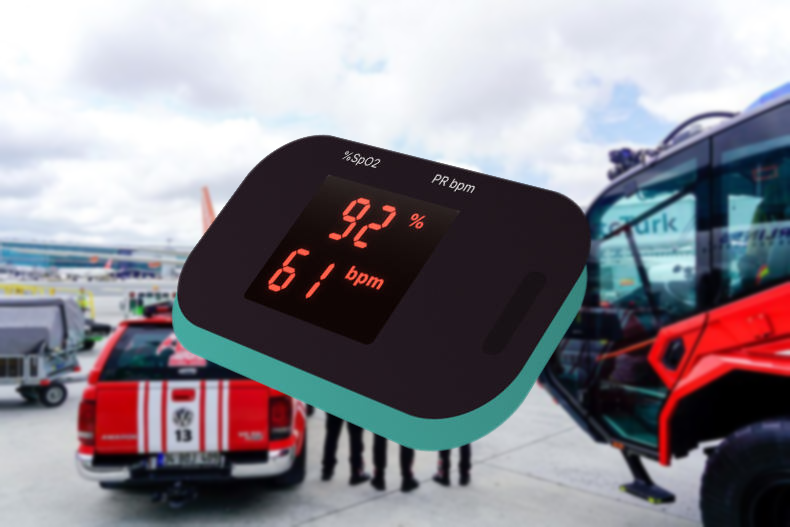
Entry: 92%
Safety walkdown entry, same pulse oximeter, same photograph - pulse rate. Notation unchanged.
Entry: 61bpm
